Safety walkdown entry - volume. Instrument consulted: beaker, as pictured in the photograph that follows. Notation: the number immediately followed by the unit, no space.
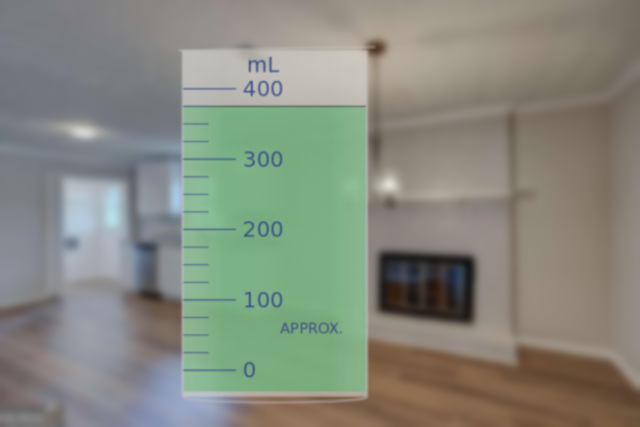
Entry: 375mL
